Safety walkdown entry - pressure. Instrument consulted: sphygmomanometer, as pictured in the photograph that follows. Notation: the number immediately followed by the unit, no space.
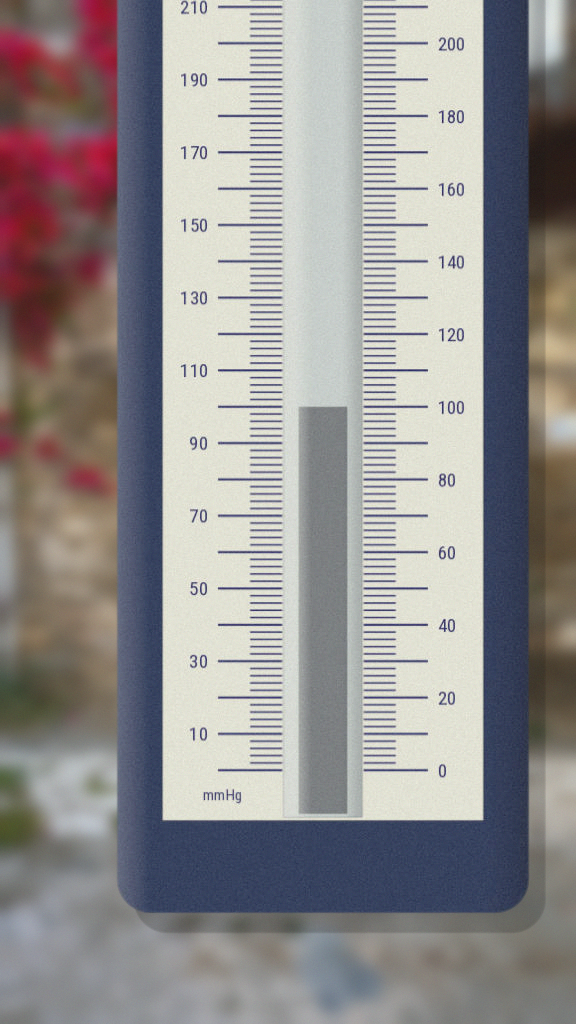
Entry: 100mmHg
